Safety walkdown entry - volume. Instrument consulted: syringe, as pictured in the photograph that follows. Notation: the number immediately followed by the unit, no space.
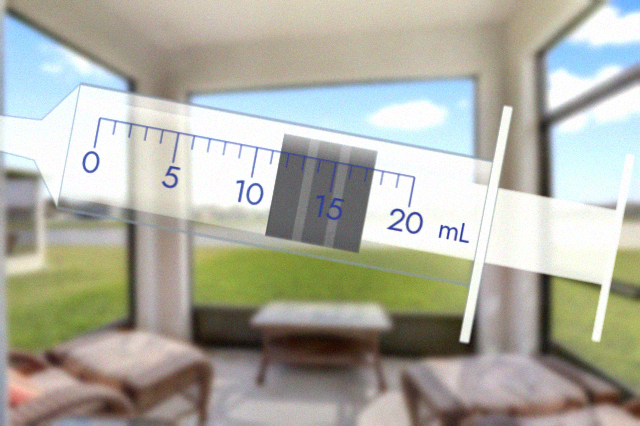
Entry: 11.5mL
